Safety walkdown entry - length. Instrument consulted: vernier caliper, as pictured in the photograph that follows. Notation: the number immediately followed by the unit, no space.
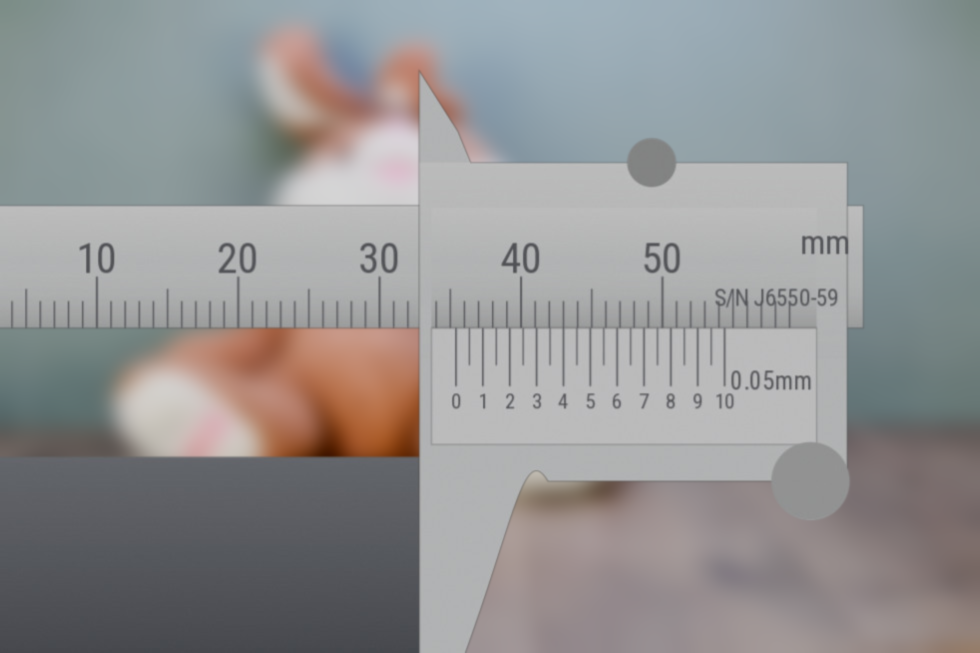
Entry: 35.4mm
